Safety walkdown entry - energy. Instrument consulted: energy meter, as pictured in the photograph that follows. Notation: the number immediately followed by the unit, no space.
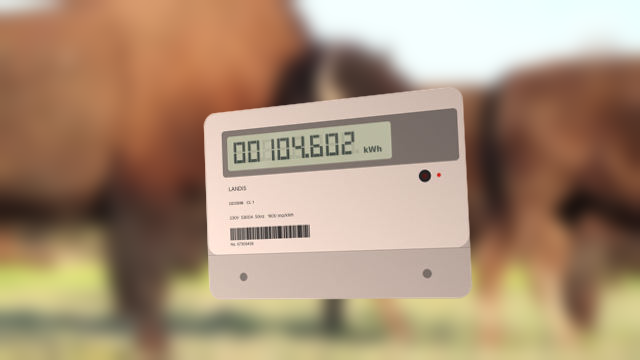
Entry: 104.602kWh
